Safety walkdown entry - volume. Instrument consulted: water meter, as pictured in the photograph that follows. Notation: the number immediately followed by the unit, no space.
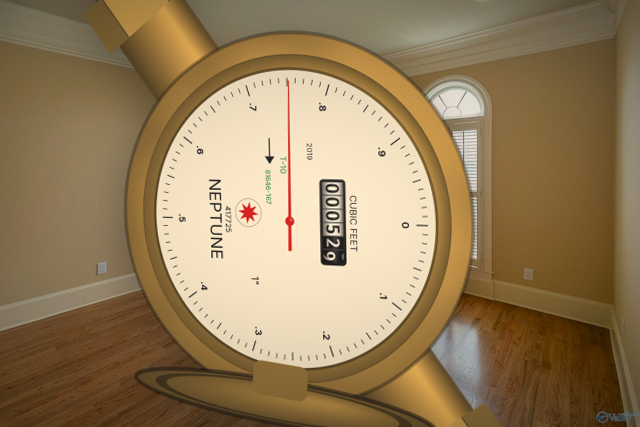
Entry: 528.75ft³
